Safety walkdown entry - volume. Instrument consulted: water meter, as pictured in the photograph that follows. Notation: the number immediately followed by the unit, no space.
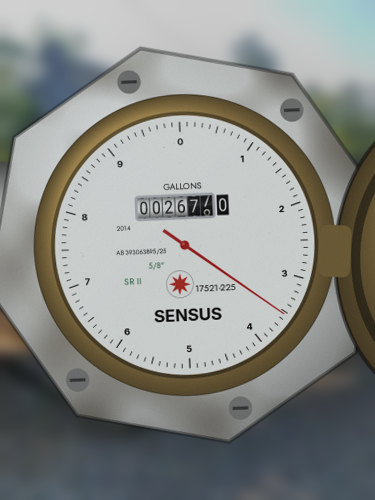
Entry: 26773.5gal
